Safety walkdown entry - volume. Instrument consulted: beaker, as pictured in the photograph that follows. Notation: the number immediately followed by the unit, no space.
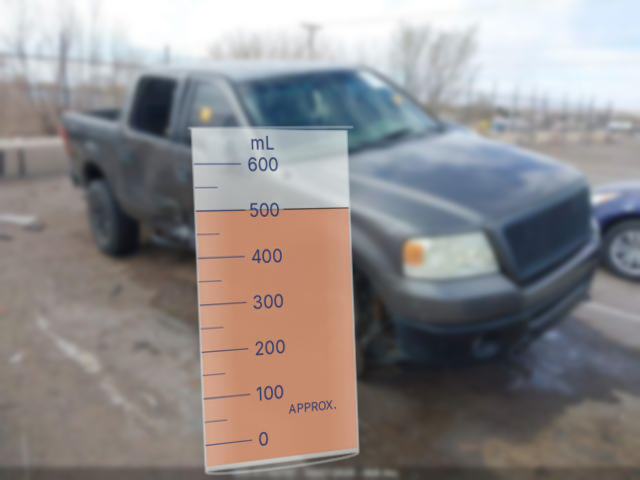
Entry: 500mL
